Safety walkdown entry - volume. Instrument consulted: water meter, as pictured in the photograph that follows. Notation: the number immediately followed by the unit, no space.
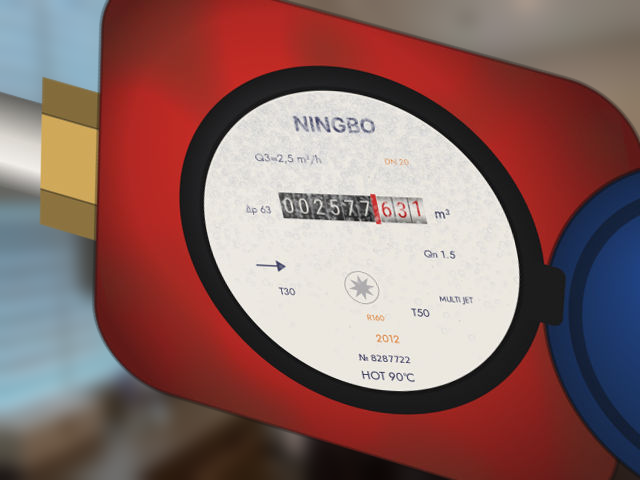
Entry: 2577.631m³
